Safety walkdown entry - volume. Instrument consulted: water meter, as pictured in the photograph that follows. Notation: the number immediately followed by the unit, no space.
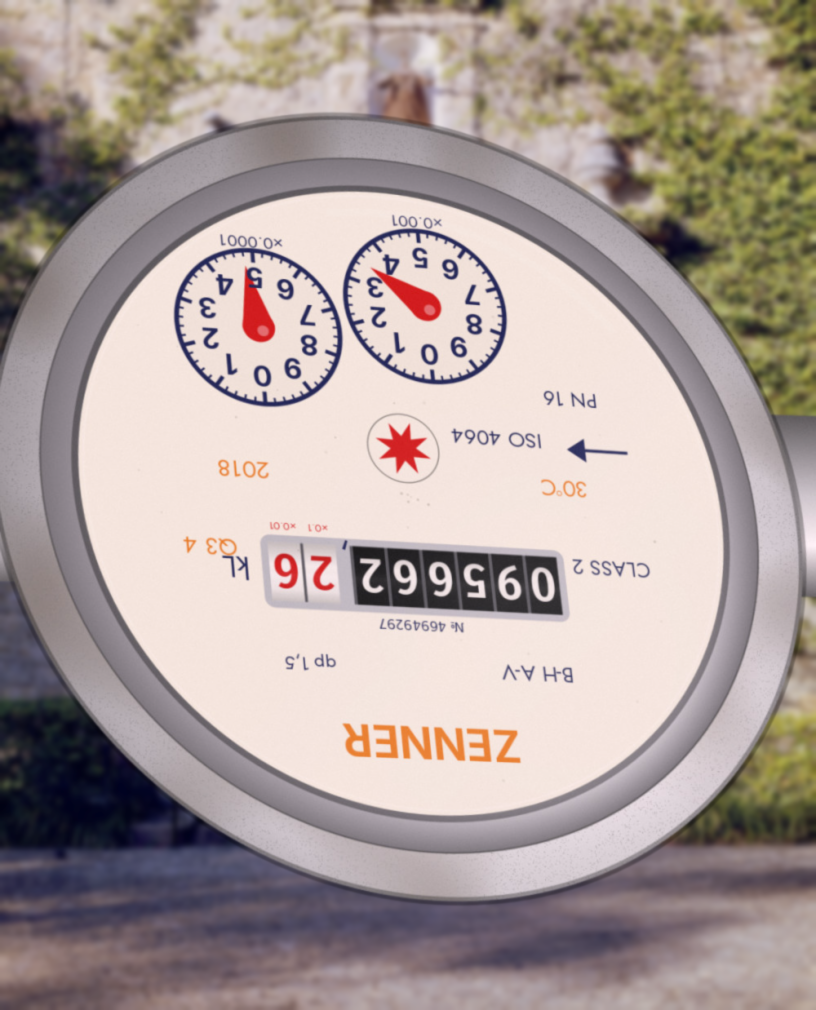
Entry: 95662.2634kL
